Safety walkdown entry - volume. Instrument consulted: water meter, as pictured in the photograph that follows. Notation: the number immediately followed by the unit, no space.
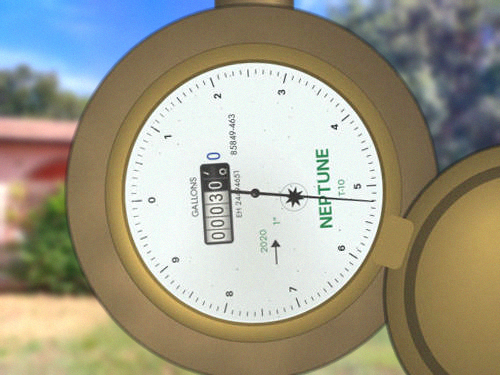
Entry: 3075.2gal
